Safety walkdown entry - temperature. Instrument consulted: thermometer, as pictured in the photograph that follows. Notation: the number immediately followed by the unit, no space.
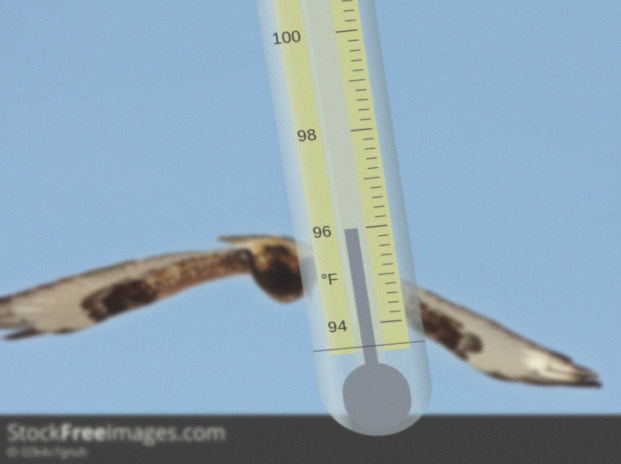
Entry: 96°F
